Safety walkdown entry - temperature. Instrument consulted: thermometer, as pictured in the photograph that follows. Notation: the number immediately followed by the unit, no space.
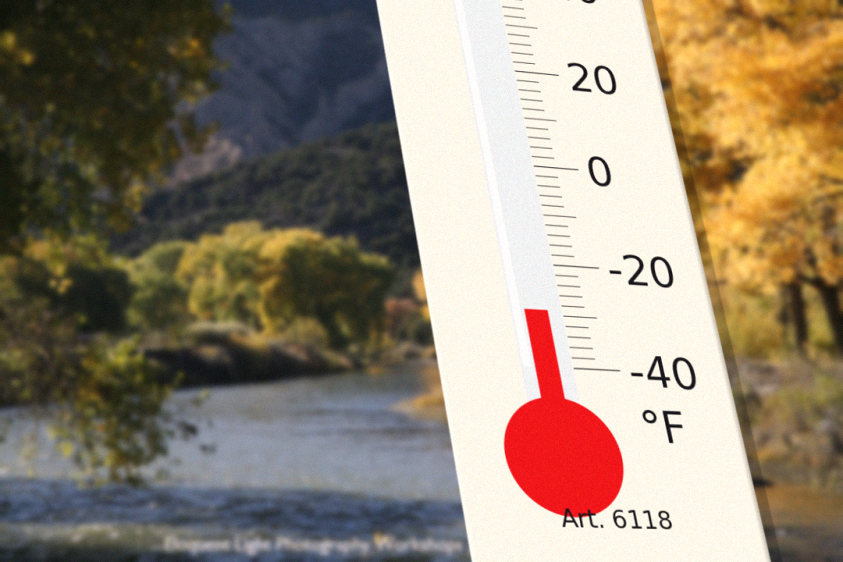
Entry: -29°F
